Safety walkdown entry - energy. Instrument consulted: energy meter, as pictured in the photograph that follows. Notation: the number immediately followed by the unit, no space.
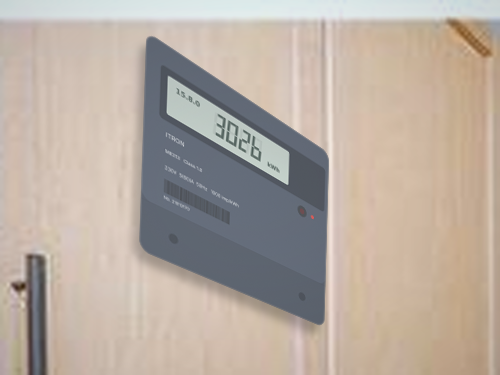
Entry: 3026kWh
